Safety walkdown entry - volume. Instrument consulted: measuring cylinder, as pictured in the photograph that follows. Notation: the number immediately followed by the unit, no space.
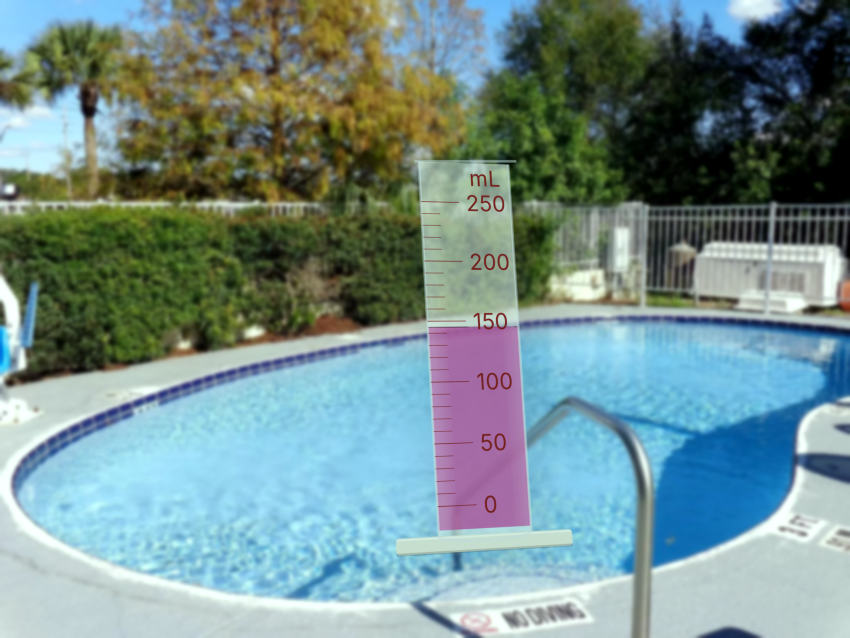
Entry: 145mL
